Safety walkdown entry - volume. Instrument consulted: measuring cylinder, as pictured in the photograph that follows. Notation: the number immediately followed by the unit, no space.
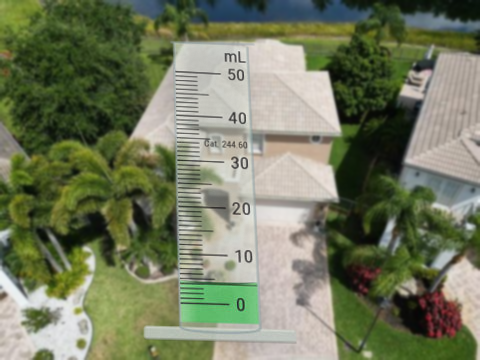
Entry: 4mL
